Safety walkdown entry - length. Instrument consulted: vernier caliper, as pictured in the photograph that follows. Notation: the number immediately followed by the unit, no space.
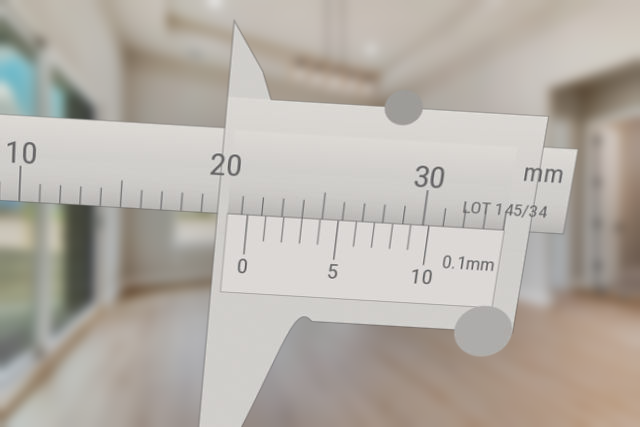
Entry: 21.3mm
